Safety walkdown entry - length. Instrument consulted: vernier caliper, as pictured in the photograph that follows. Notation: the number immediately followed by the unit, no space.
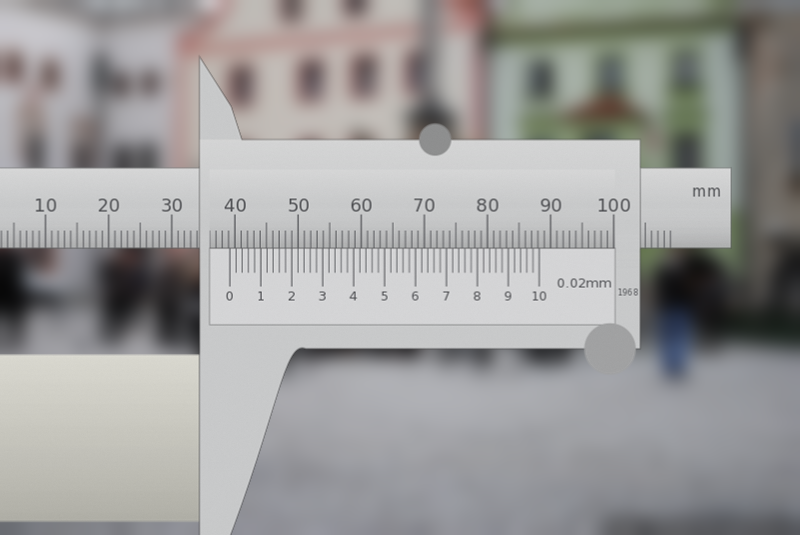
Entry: 39.2mm
